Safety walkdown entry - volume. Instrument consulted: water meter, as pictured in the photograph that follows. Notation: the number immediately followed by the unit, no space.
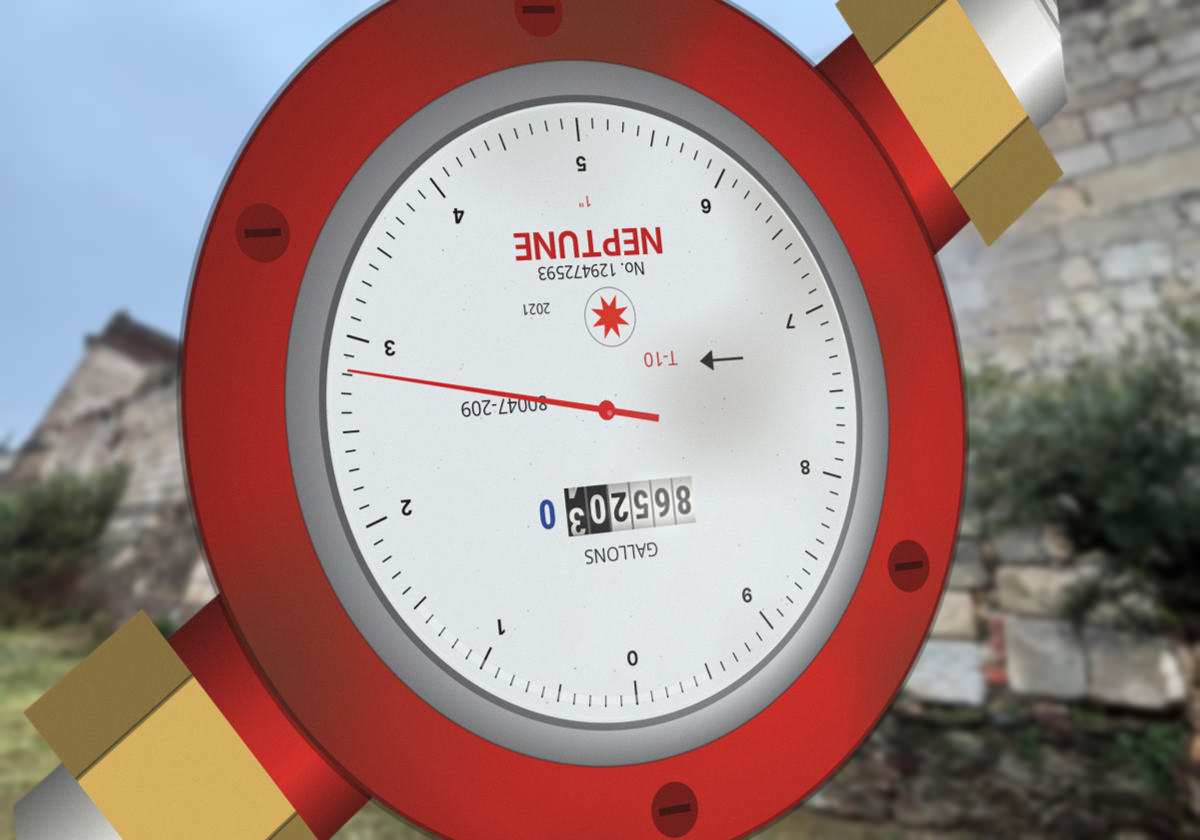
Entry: 8652032.8gal
